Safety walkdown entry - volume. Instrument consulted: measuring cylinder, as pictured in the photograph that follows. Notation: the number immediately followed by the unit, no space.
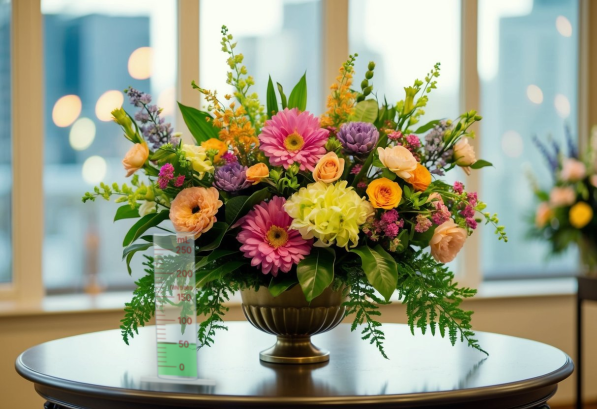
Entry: 50mL
